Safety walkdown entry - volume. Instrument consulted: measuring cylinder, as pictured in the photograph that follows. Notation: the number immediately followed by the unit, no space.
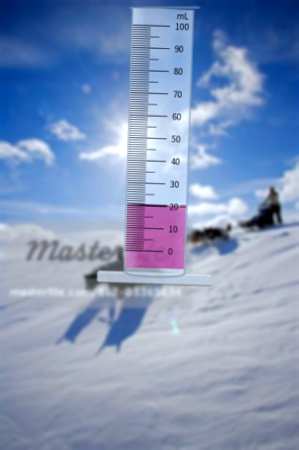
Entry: 20mL
